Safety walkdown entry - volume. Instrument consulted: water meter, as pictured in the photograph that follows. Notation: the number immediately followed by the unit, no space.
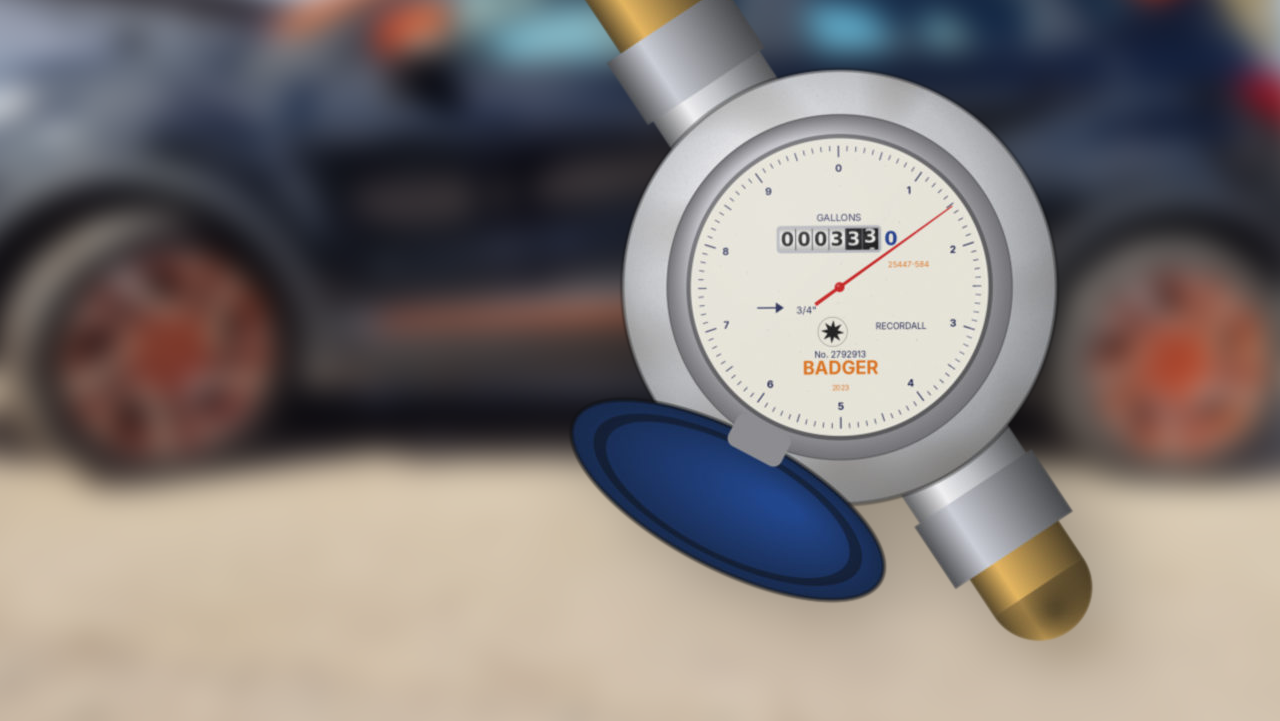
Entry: 3331.5gal
